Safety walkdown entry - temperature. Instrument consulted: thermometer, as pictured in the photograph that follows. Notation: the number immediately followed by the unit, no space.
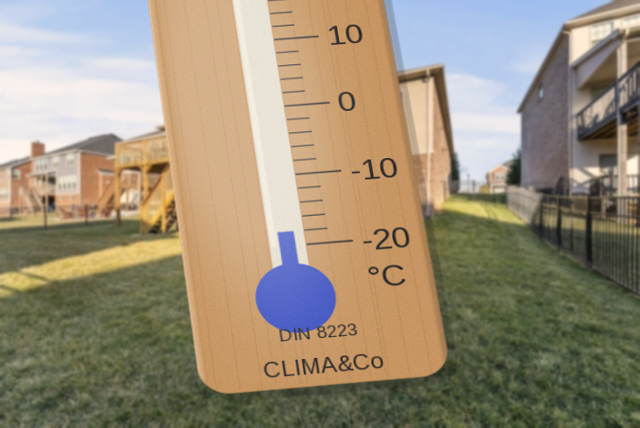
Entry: -18°C
